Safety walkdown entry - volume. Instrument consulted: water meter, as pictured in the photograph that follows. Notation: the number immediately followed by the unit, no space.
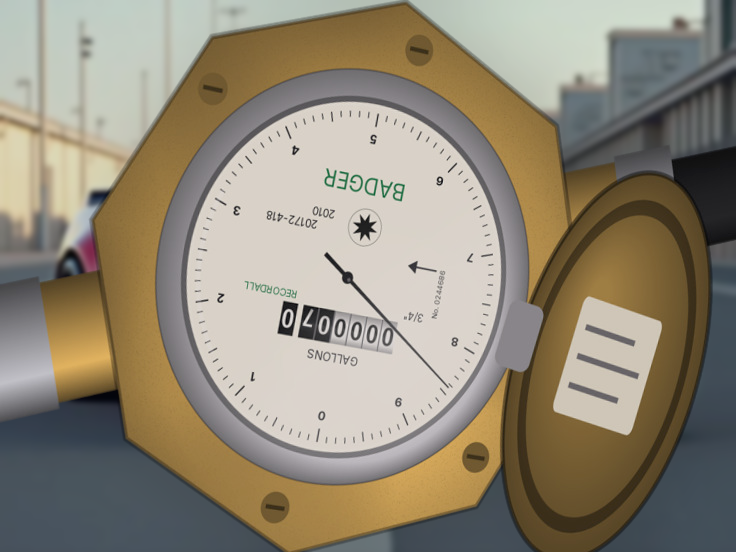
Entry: 68.4gal
